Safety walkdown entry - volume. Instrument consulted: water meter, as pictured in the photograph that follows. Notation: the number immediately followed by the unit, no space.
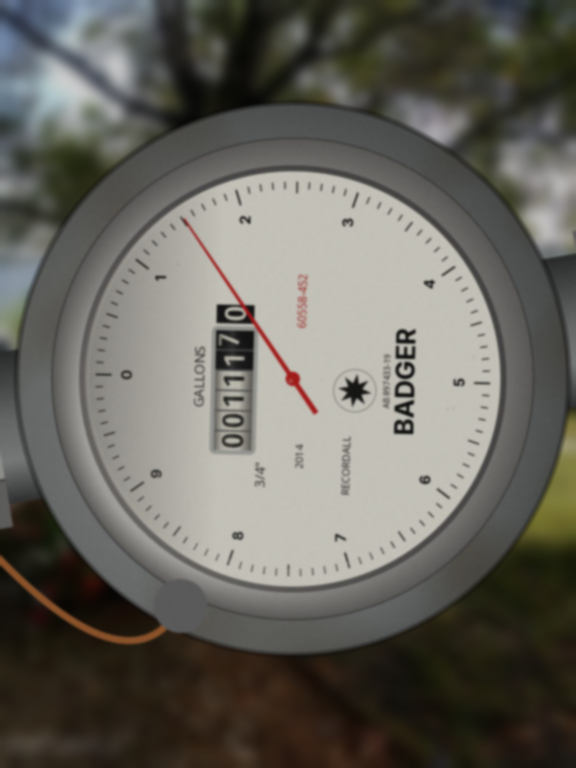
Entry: 11171.5gal
